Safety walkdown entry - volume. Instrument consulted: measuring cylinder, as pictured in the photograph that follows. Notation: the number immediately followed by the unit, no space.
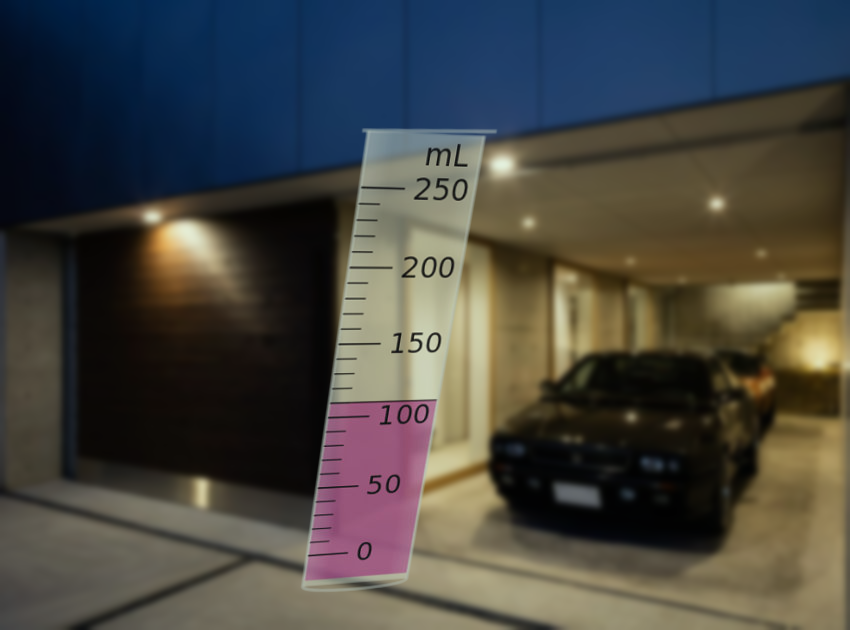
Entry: 110mL
